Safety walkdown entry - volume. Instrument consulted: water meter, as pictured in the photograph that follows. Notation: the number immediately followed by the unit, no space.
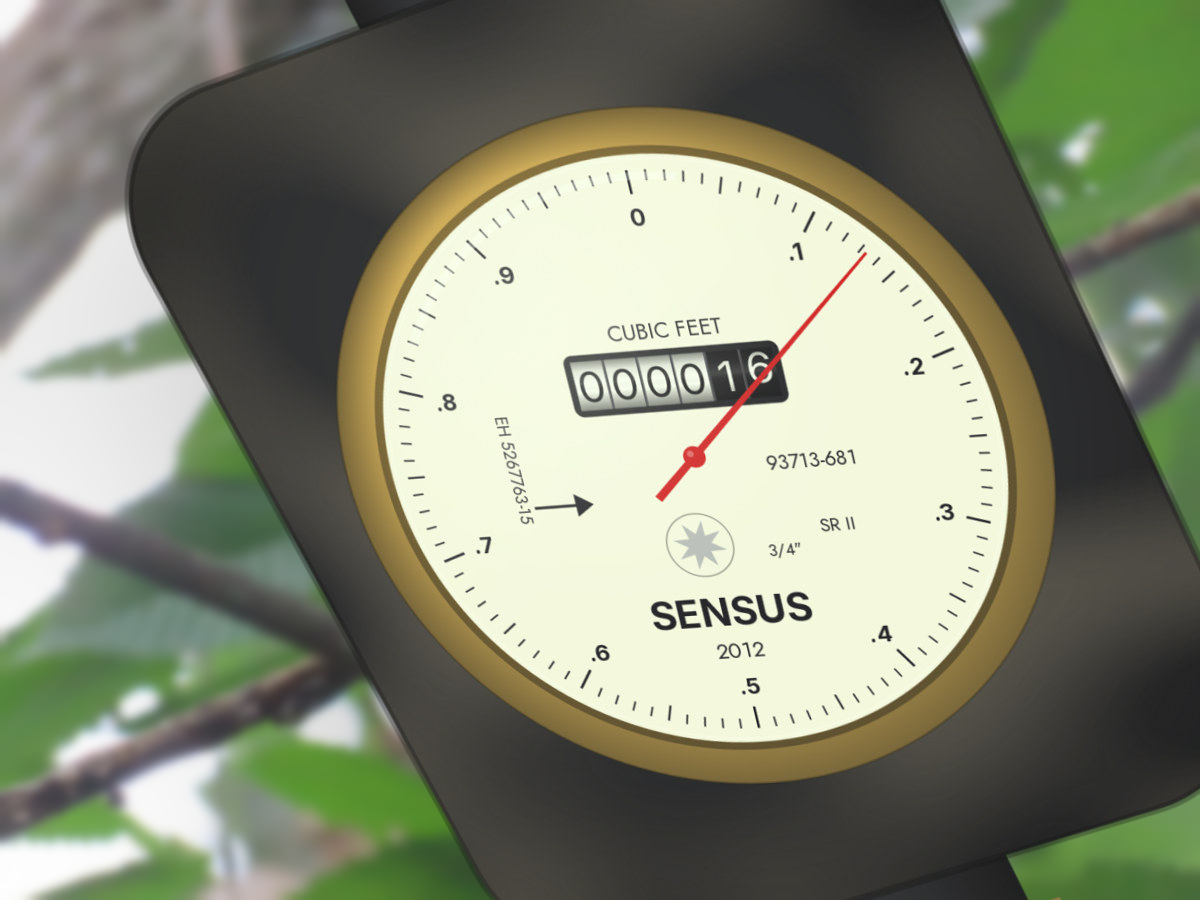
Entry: 16.13ft³
